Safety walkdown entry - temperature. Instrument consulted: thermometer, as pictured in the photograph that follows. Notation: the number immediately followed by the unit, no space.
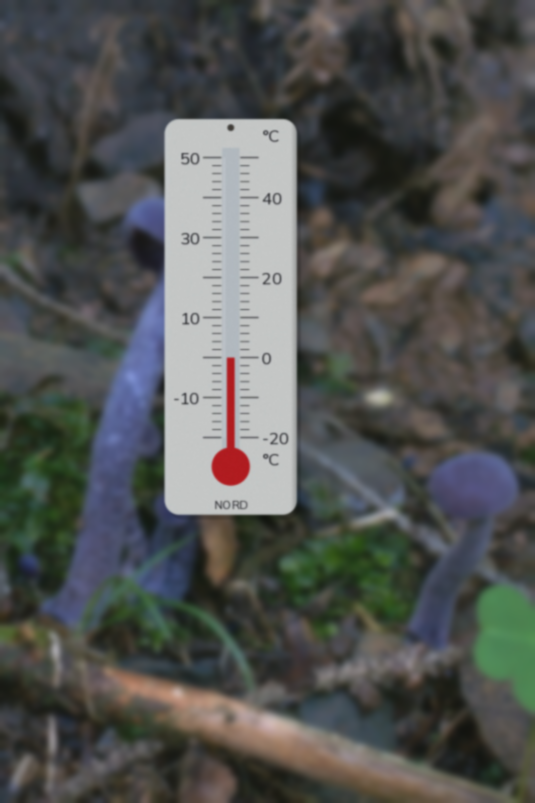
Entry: 0°C
